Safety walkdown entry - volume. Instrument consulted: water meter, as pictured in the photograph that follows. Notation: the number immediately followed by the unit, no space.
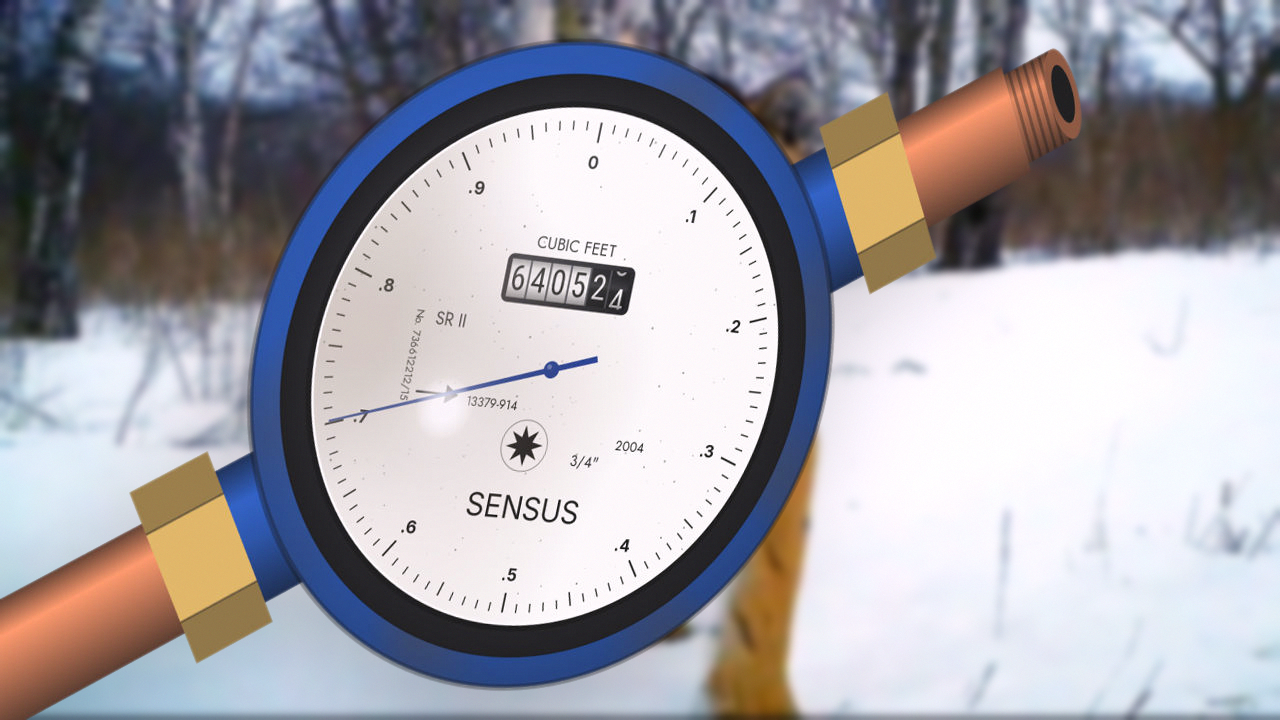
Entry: 640523.70ft³
